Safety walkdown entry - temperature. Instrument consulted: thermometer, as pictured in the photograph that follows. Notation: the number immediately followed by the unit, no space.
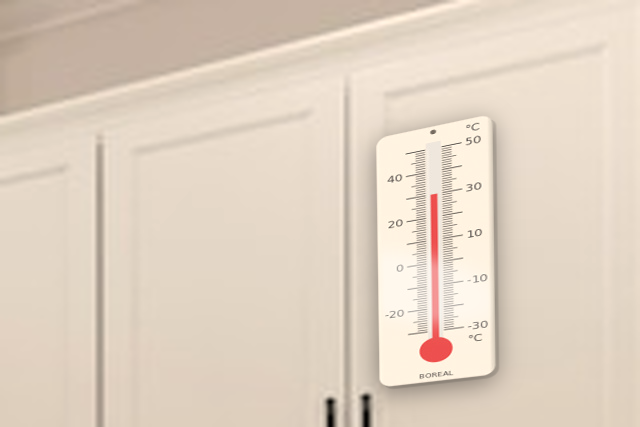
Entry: 30°C
